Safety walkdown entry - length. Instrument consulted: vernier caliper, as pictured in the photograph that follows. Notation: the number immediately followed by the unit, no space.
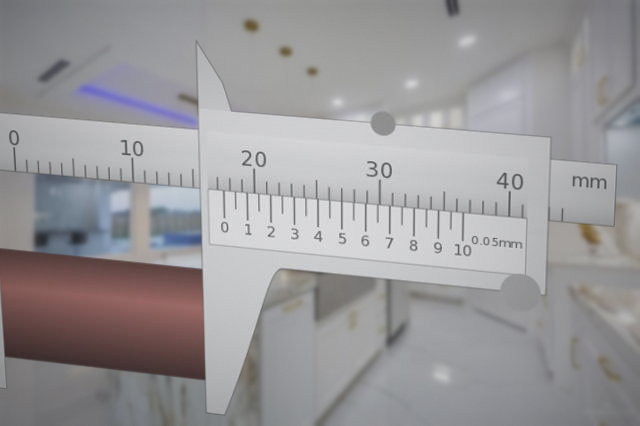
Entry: 17.5mm
